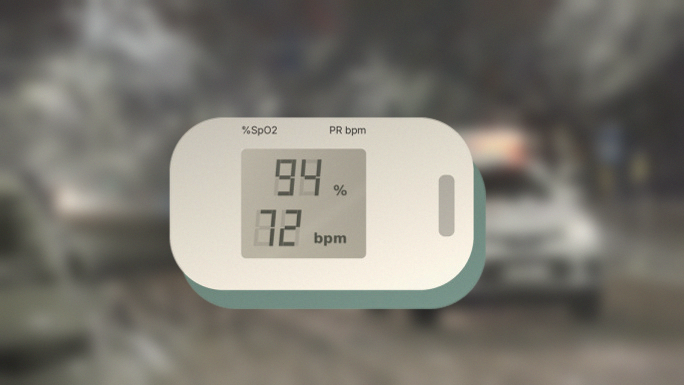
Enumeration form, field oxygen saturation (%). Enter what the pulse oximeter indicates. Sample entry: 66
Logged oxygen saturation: 94
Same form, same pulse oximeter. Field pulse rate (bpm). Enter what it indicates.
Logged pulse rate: 72
